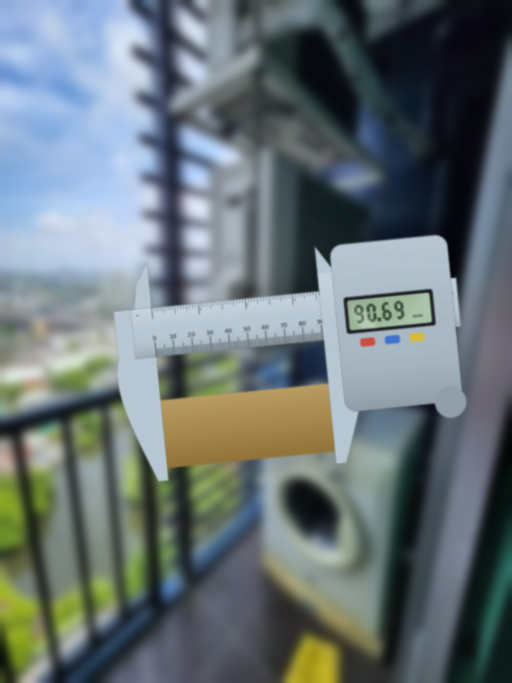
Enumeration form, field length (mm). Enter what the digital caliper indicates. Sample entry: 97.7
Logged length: 90.69
